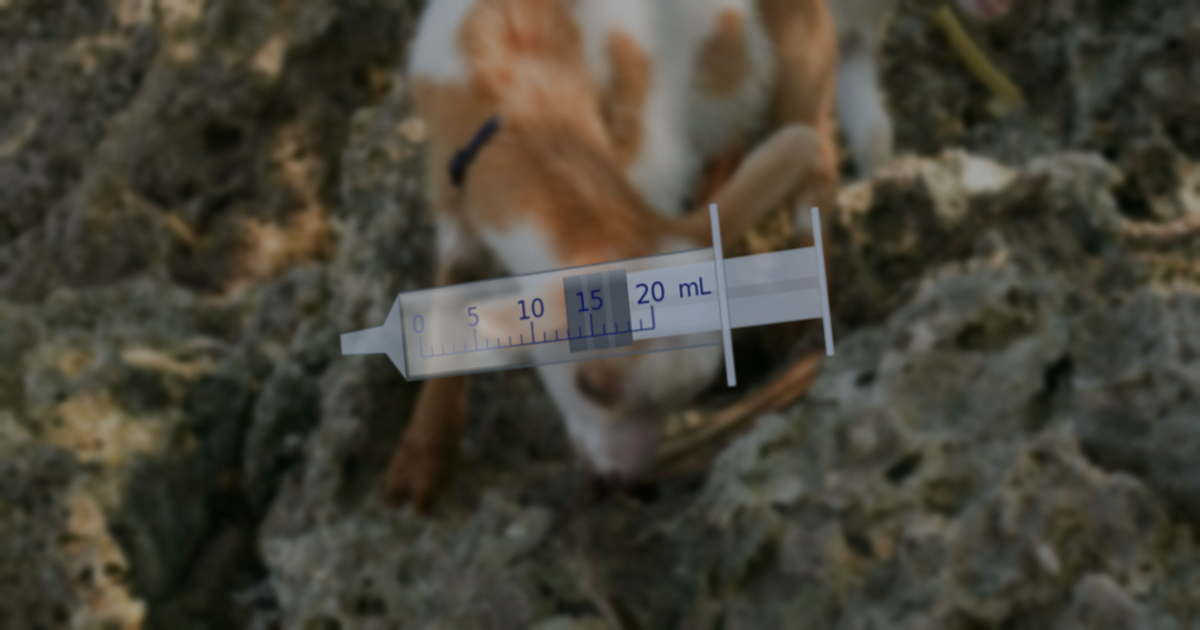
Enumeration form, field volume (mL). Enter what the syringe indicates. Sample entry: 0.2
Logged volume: 13
